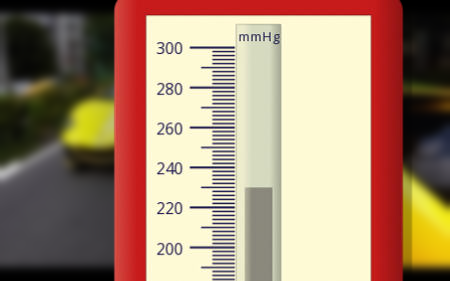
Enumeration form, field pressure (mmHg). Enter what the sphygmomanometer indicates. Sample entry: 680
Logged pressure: 230
